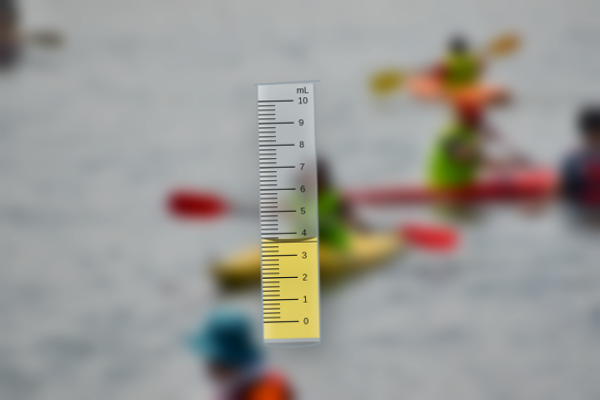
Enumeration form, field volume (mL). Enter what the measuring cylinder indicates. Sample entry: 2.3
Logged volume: 3.6
